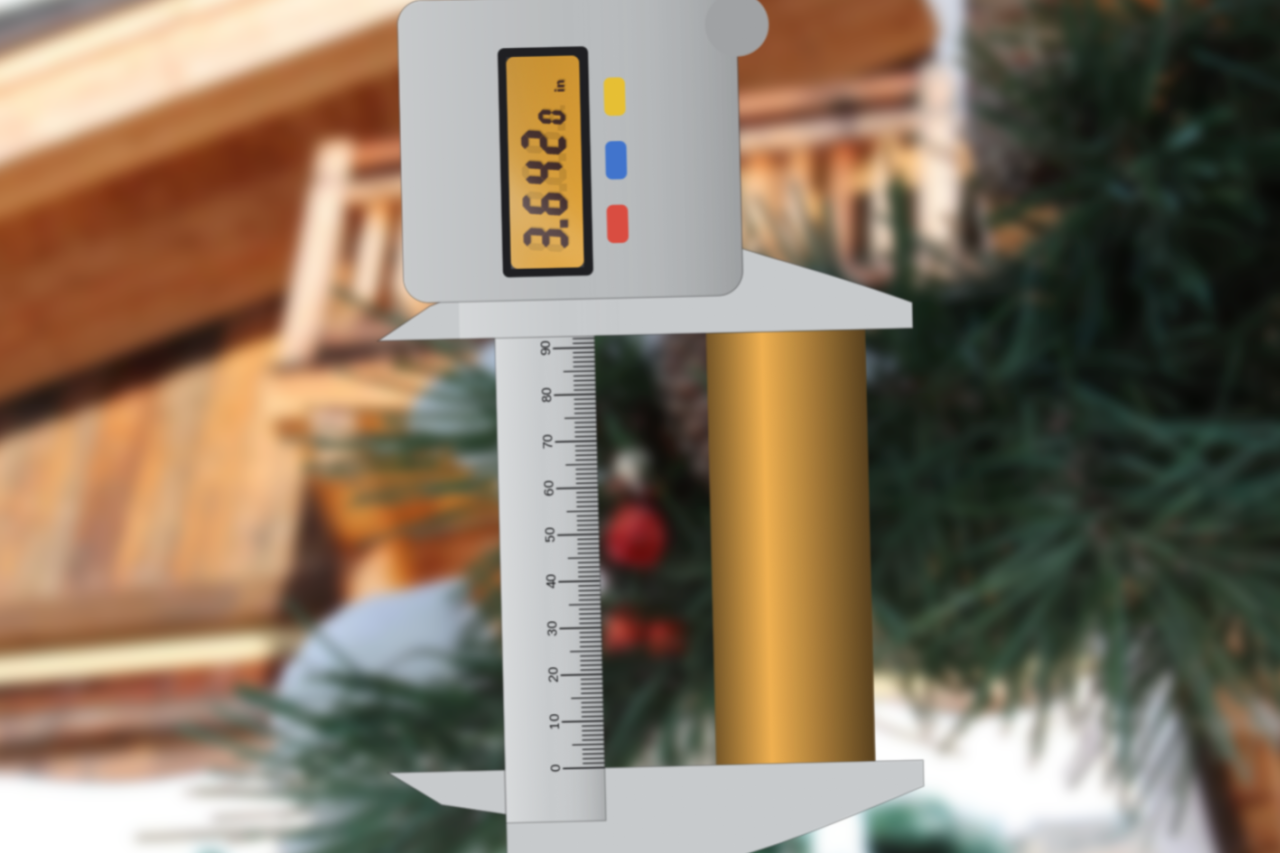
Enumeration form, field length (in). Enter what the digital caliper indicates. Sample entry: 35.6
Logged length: 3.6420
